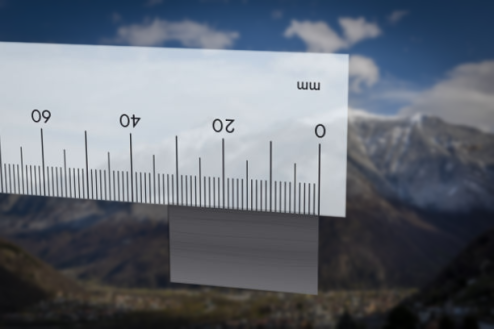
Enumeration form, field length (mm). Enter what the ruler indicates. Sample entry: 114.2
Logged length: 32
